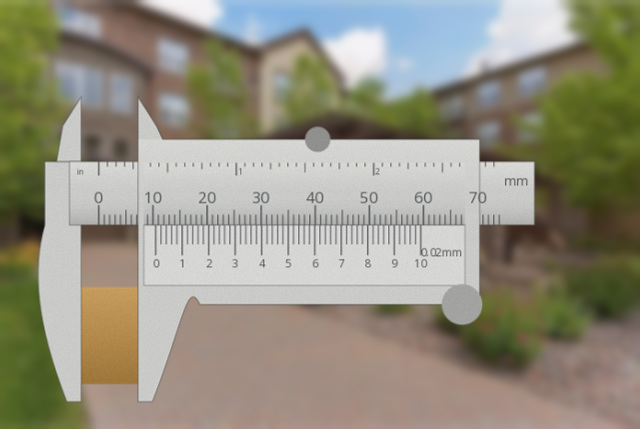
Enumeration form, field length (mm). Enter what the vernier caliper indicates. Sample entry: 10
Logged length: 10.5
